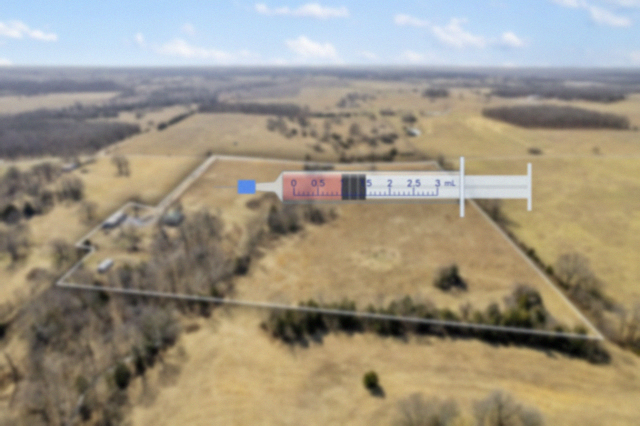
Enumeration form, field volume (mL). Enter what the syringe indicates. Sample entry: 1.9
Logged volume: 1
